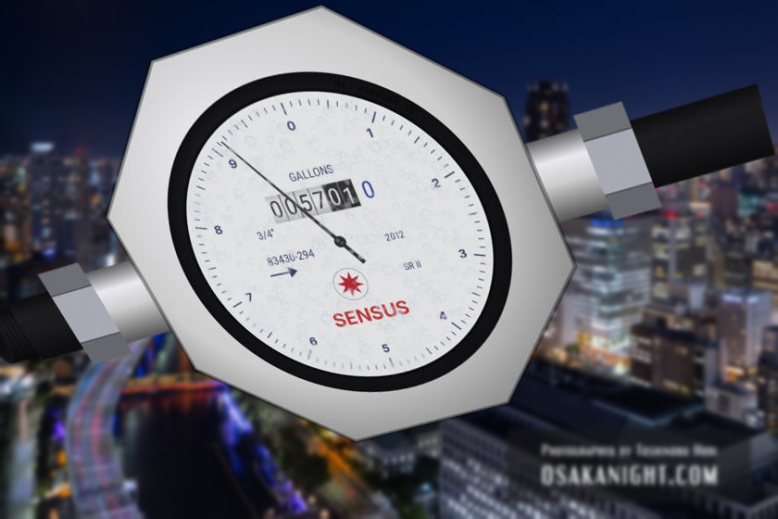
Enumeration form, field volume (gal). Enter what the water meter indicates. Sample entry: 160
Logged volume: 57009.1
